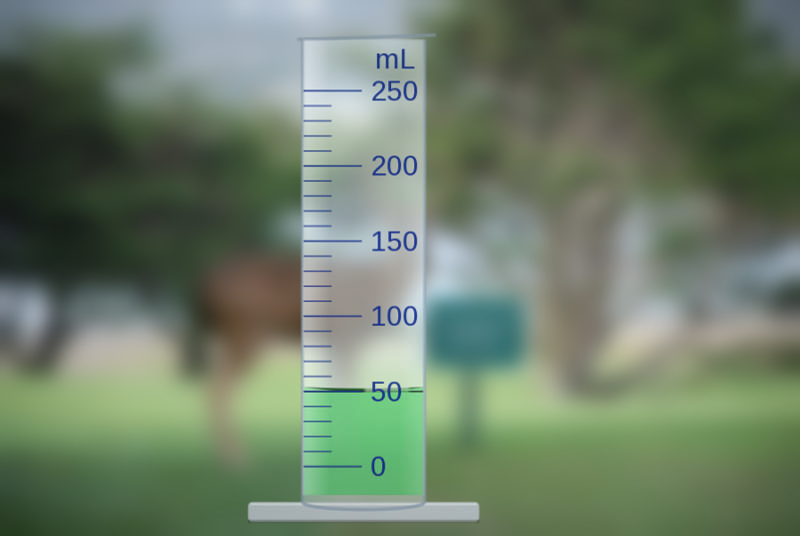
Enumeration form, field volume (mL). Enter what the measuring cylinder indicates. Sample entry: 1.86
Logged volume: 50
